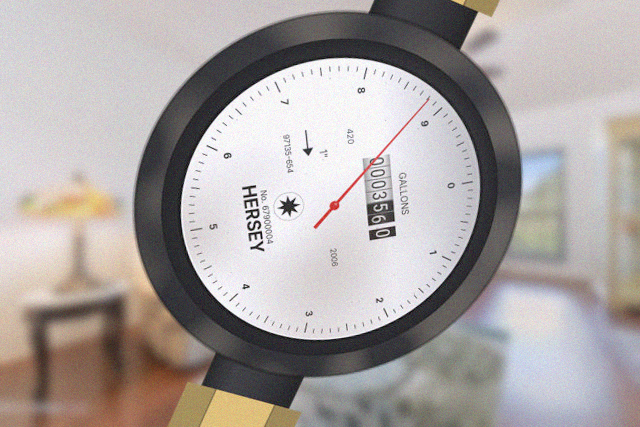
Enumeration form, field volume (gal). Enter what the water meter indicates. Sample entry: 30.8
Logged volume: 3558.8
